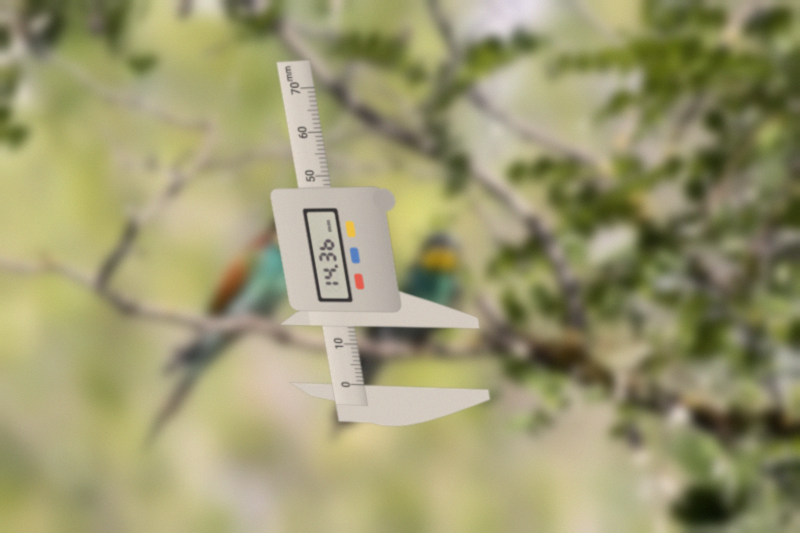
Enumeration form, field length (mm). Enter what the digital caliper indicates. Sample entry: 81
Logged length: 14.36
